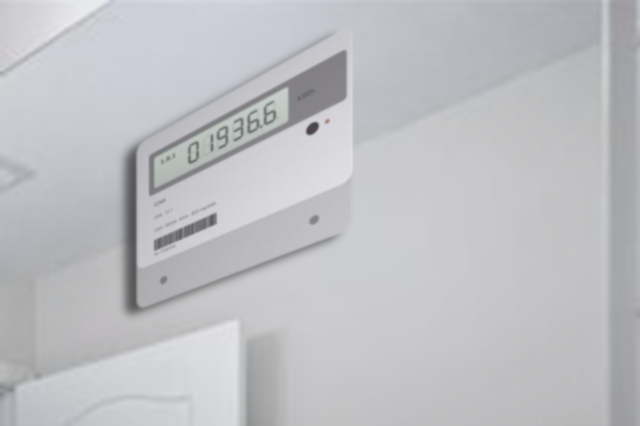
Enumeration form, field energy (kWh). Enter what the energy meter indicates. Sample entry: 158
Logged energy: 1936.6
